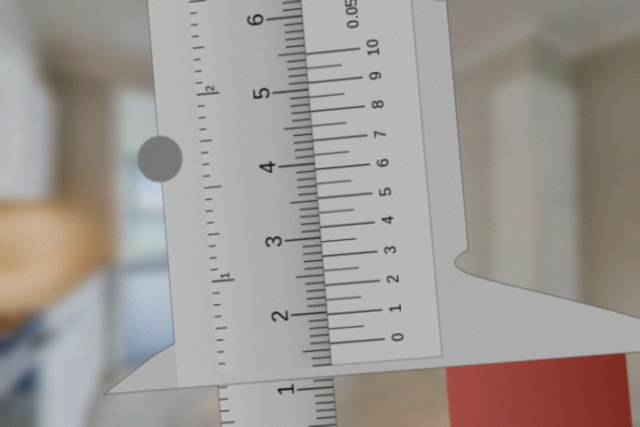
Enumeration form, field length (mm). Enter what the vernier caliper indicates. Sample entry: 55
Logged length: 15.8
